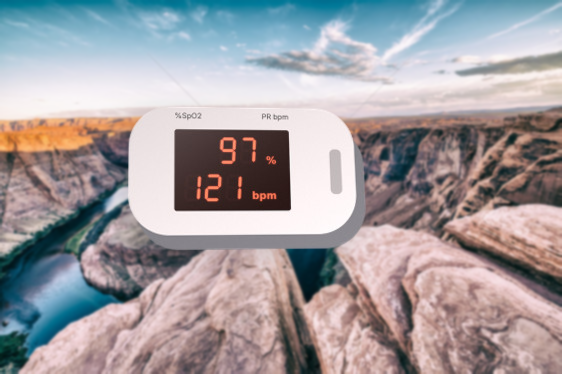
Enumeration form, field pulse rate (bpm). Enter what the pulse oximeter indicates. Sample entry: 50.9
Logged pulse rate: 121
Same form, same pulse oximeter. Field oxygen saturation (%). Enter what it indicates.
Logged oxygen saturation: 97
